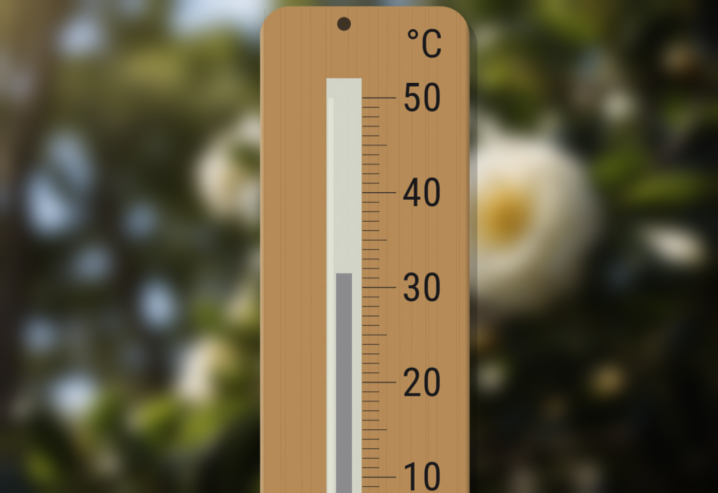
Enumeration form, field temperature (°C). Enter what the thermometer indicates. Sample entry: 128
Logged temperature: 31.5
